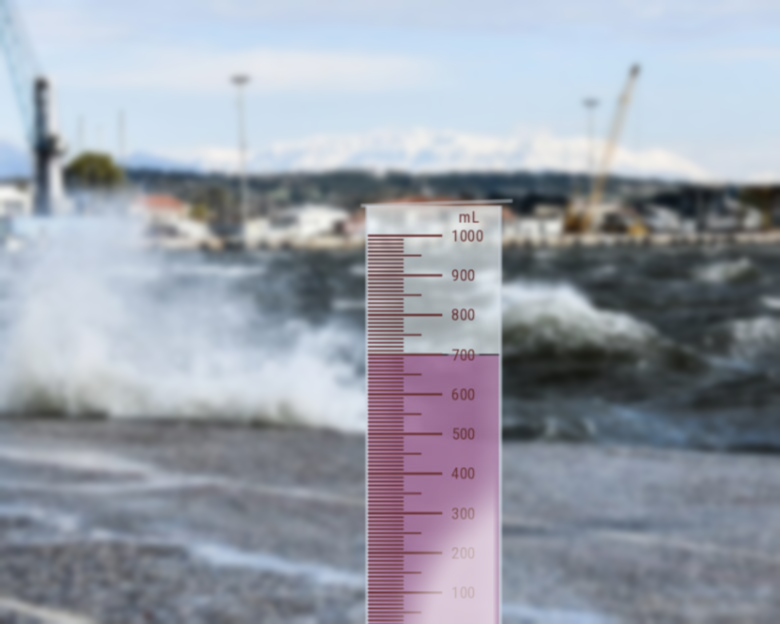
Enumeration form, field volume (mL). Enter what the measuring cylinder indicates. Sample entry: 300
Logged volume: 700
